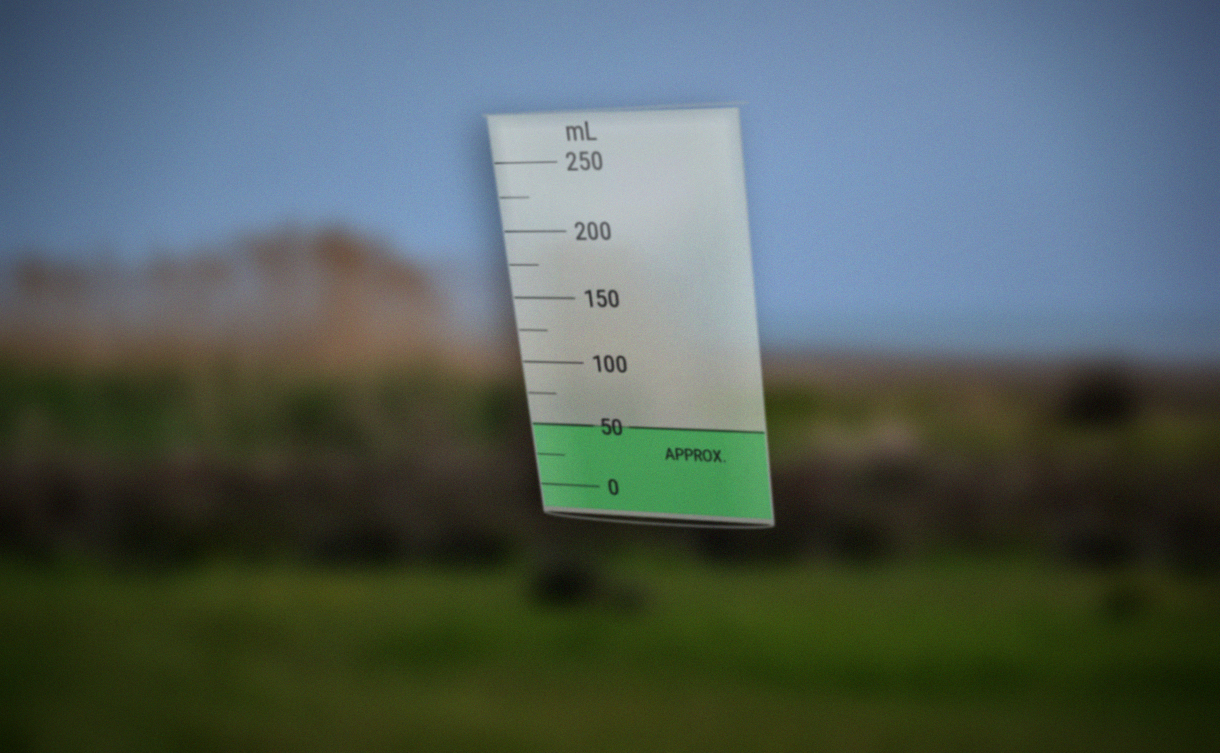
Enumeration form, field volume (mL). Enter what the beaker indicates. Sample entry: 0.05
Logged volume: 50
